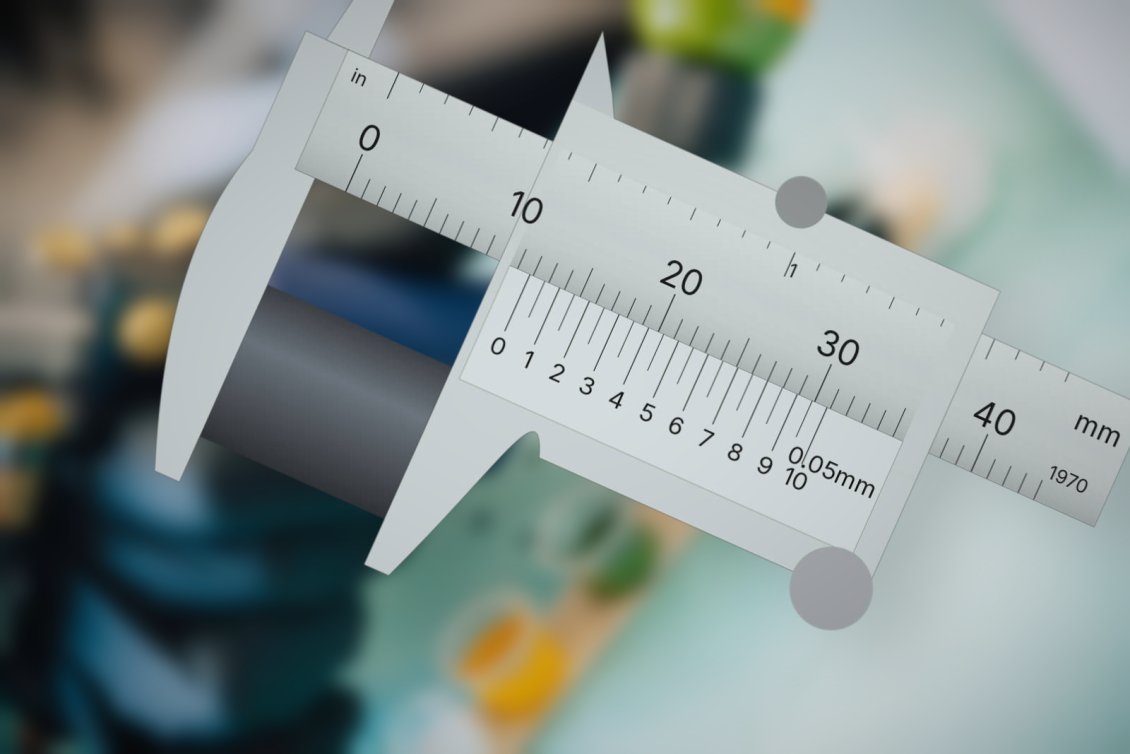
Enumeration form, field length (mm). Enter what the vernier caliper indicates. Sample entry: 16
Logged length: 11.8
